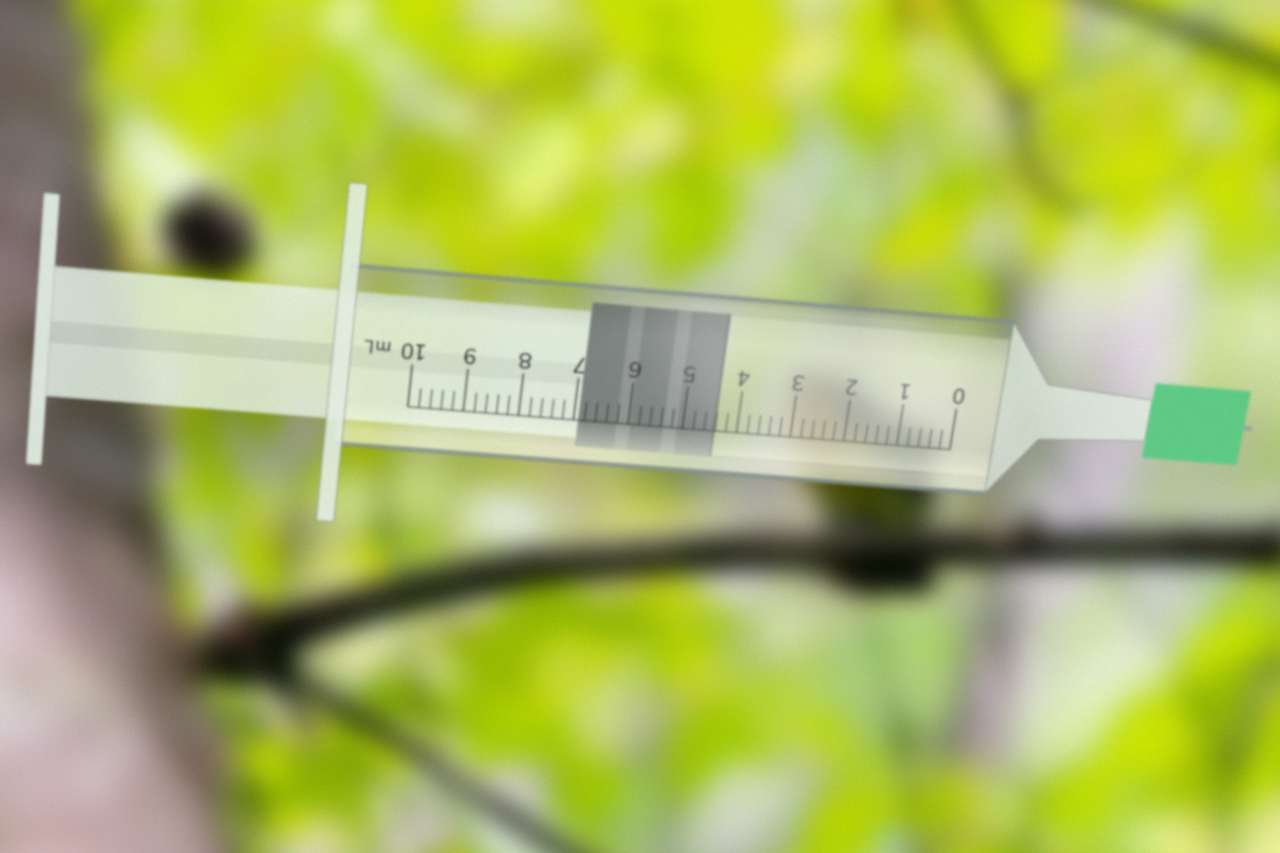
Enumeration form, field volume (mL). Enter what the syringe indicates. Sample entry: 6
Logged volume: 4.4
